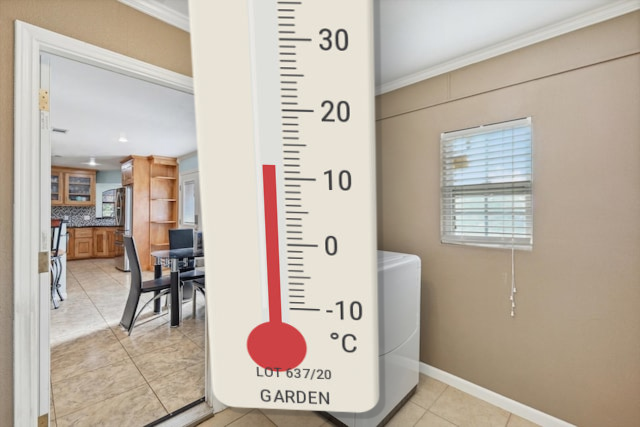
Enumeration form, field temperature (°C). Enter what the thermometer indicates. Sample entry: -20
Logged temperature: 12
